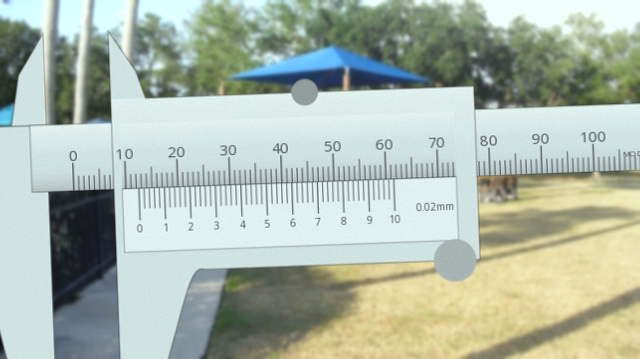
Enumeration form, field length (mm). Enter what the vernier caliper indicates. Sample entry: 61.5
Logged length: 12.5
